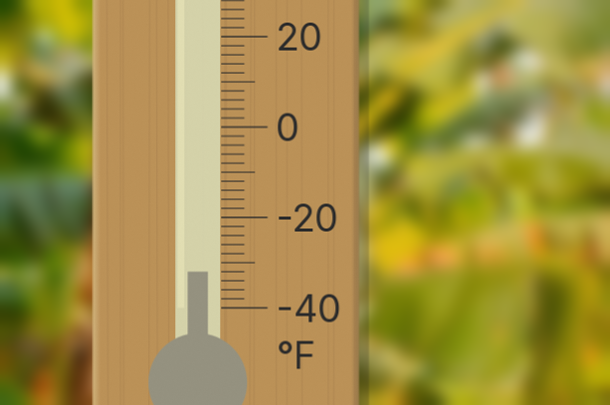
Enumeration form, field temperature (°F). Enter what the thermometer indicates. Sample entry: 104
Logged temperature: -32
